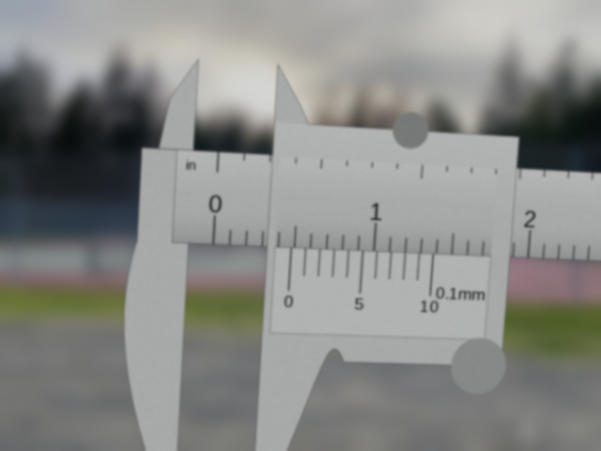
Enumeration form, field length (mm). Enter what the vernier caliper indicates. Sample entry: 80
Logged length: 4.8
